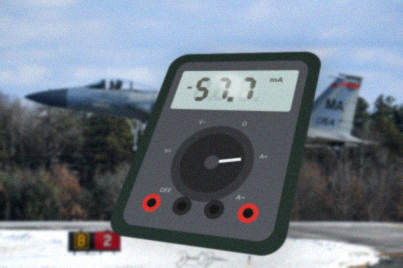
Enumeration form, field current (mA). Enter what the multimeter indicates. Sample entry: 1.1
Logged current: -57.7
